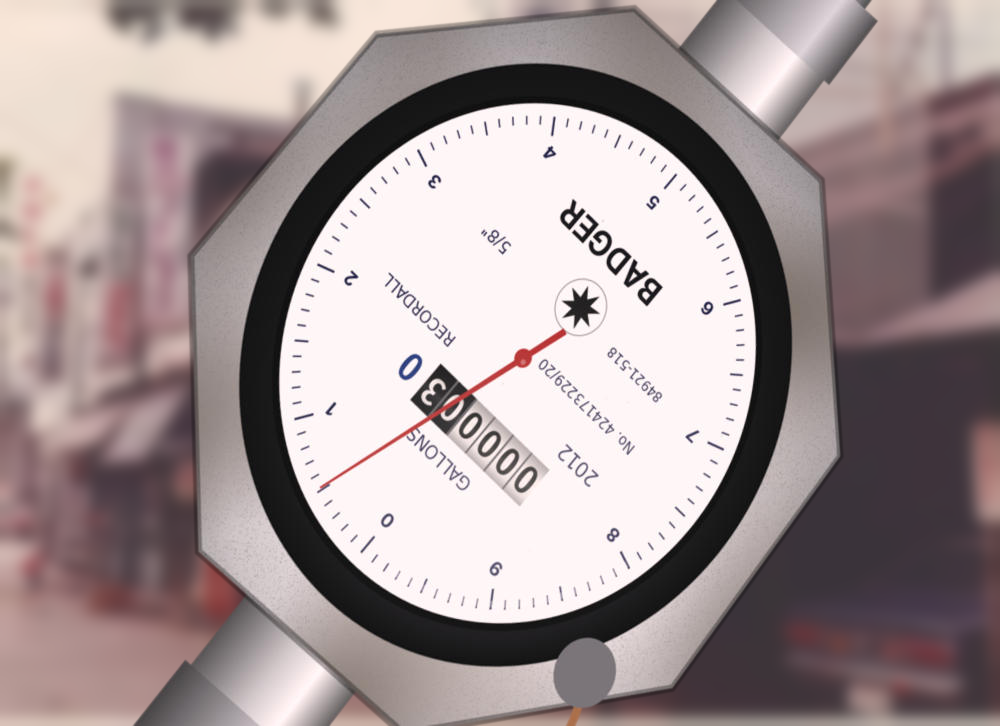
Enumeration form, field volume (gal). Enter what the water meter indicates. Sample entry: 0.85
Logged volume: 30.5
